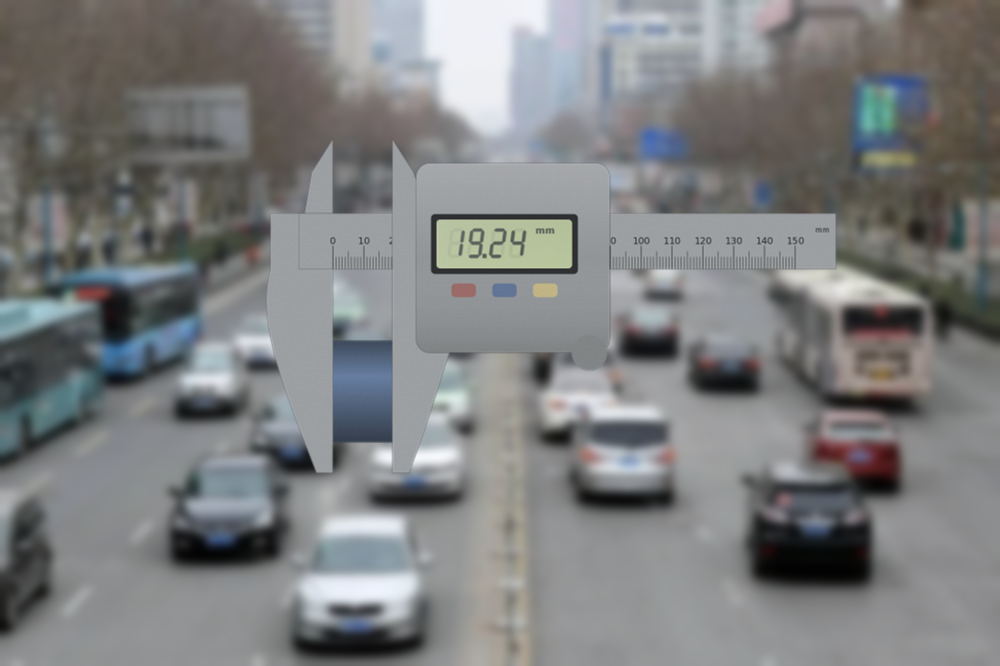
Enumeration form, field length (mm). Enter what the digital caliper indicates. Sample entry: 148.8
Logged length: 19.24
